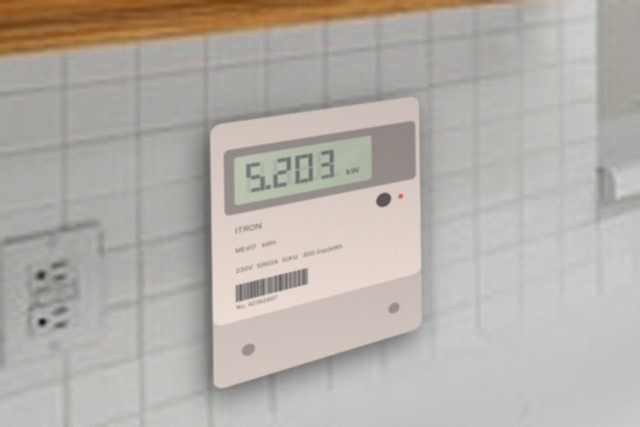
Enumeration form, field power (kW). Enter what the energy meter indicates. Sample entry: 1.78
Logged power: 5.203
